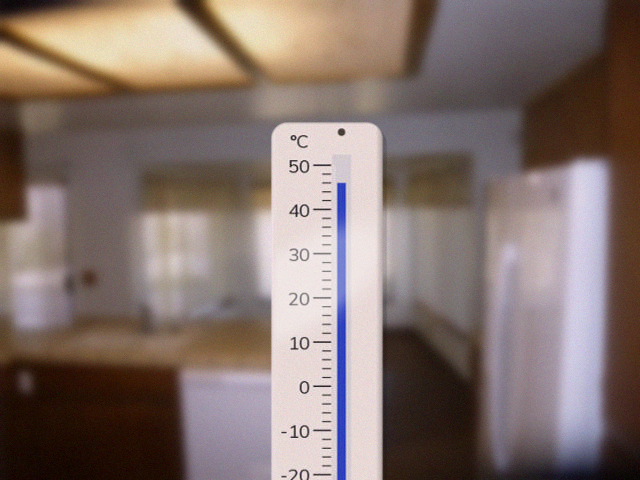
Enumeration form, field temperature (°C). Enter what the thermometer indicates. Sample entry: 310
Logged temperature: 46
